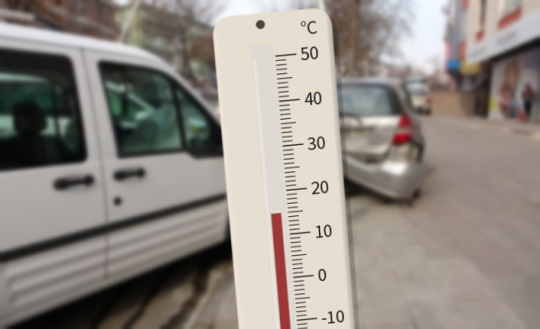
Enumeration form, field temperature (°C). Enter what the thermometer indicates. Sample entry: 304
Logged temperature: 15
